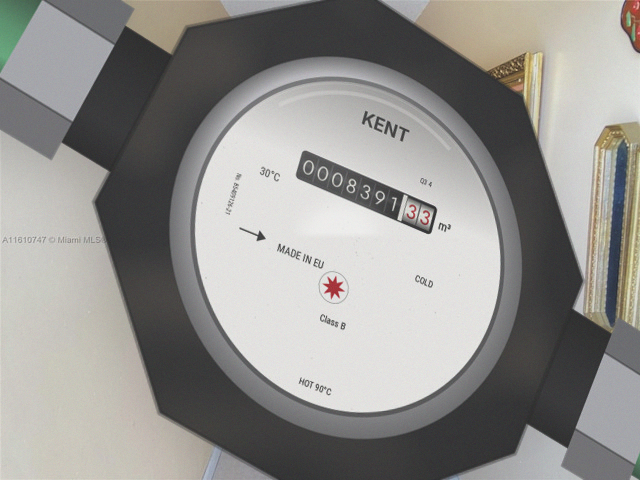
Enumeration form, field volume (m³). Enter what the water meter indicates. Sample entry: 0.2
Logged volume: 8391.33
